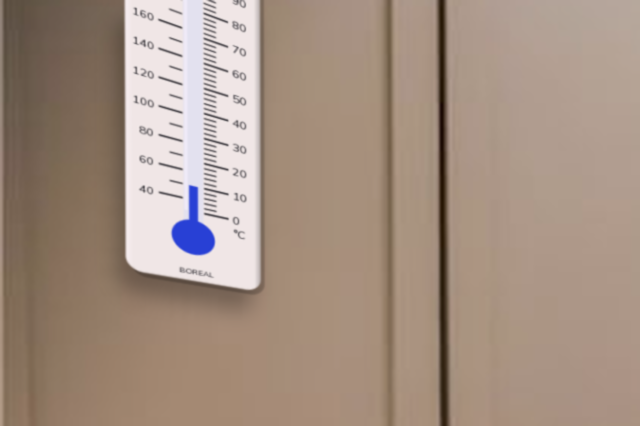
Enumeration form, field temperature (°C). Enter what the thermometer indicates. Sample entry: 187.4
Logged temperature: 10
